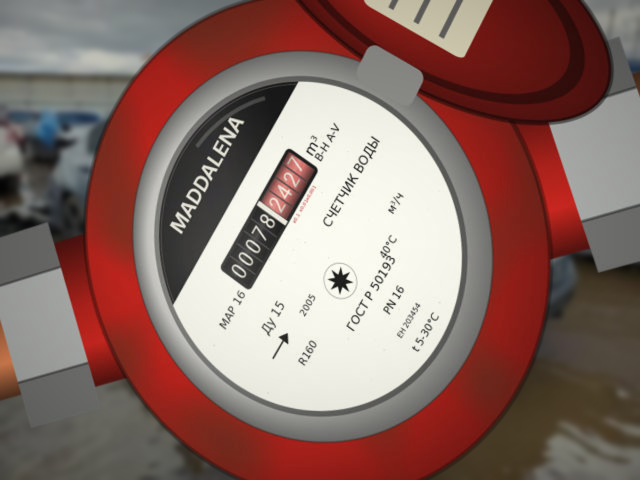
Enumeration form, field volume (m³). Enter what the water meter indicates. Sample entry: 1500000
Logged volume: 78.2427
